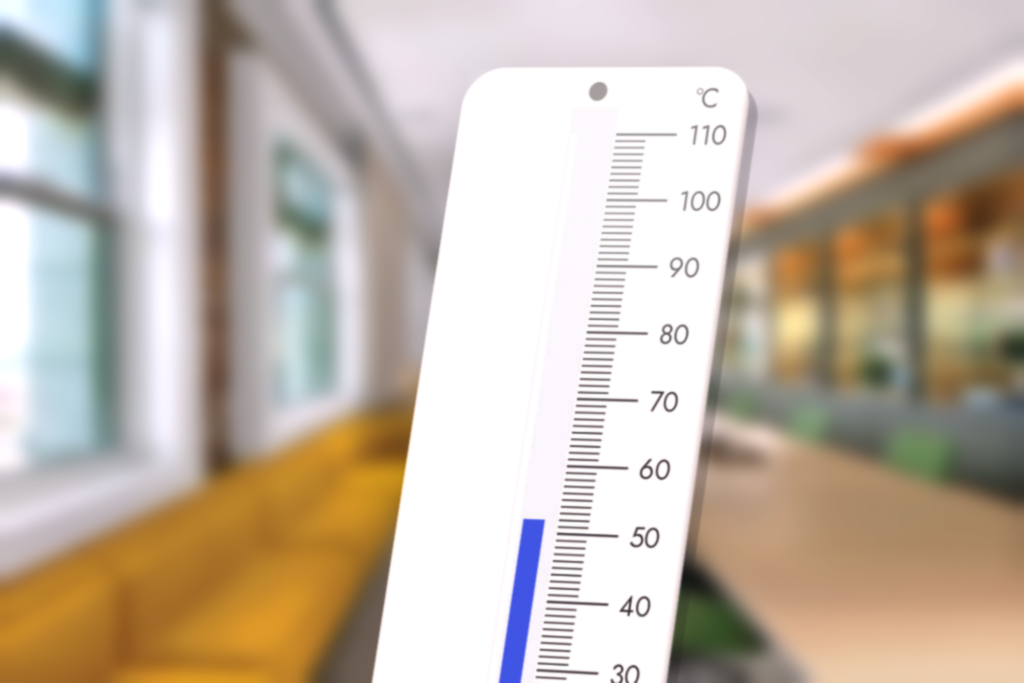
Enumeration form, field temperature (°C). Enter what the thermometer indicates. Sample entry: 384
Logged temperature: 52
